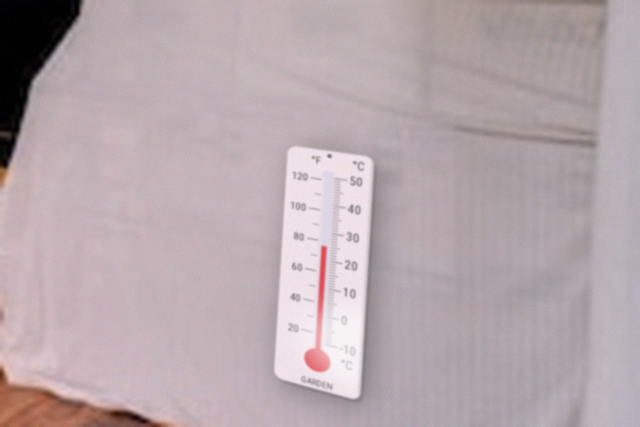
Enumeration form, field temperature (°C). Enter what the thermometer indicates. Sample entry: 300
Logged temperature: 25
